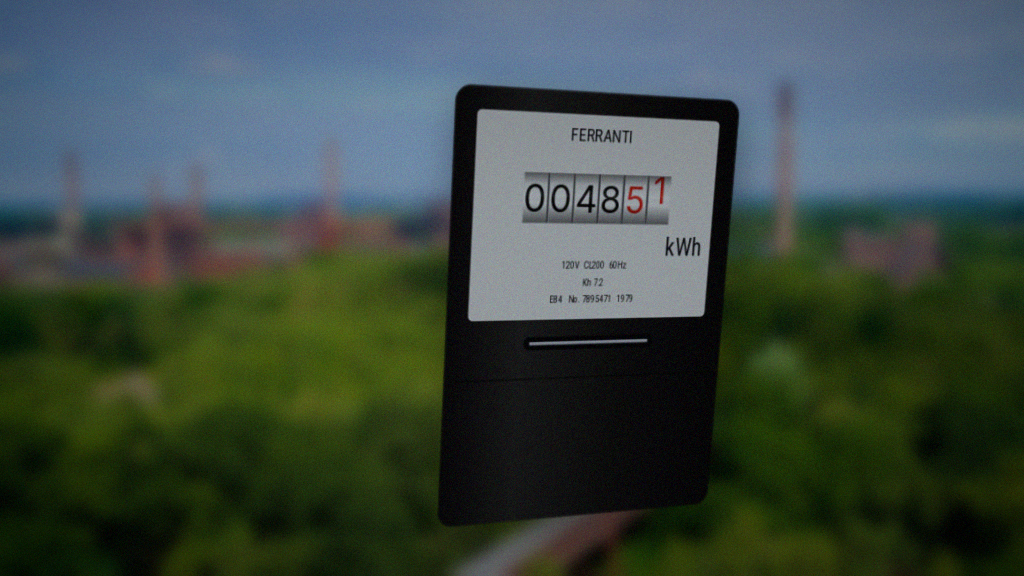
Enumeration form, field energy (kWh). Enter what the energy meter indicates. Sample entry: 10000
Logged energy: 48.51
